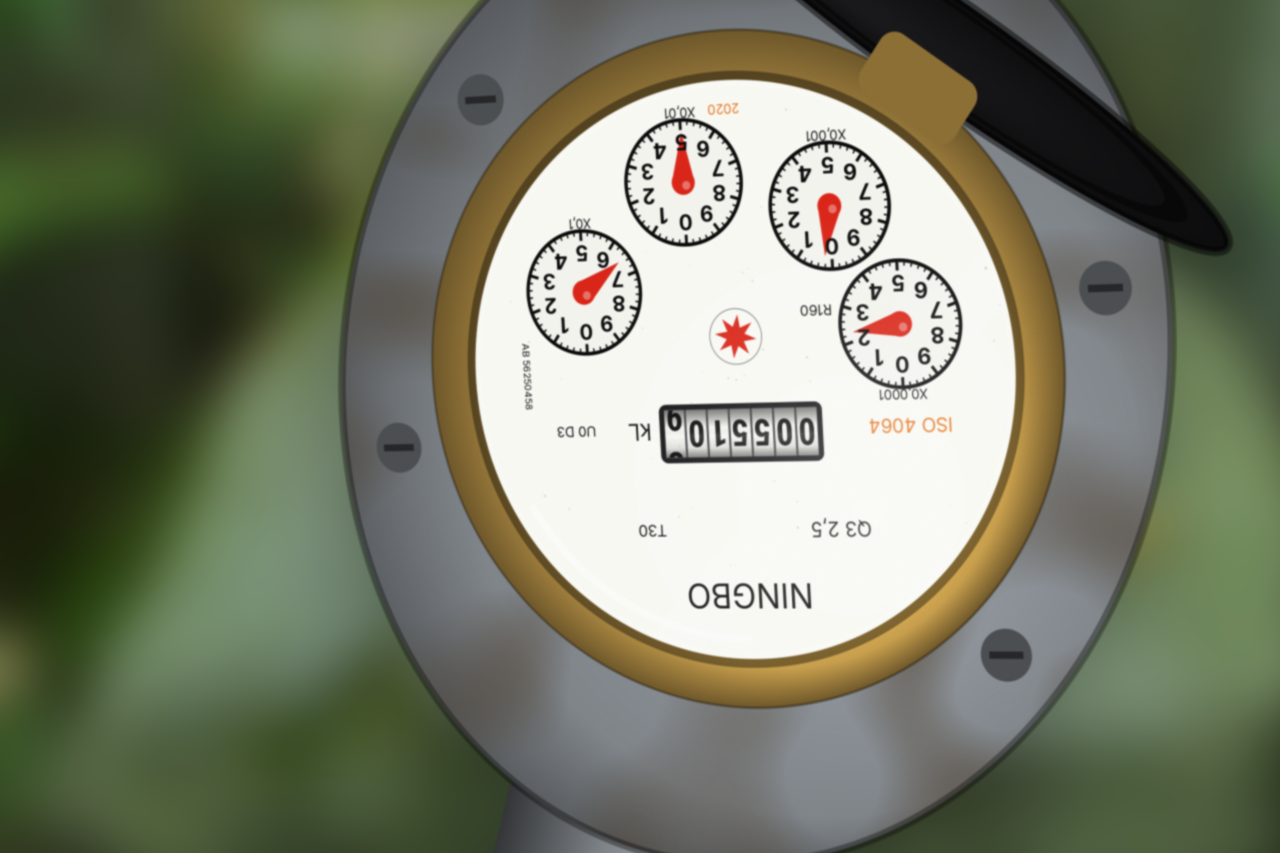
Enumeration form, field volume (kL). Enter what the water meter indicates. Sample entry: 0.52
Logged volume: 55108.6502
